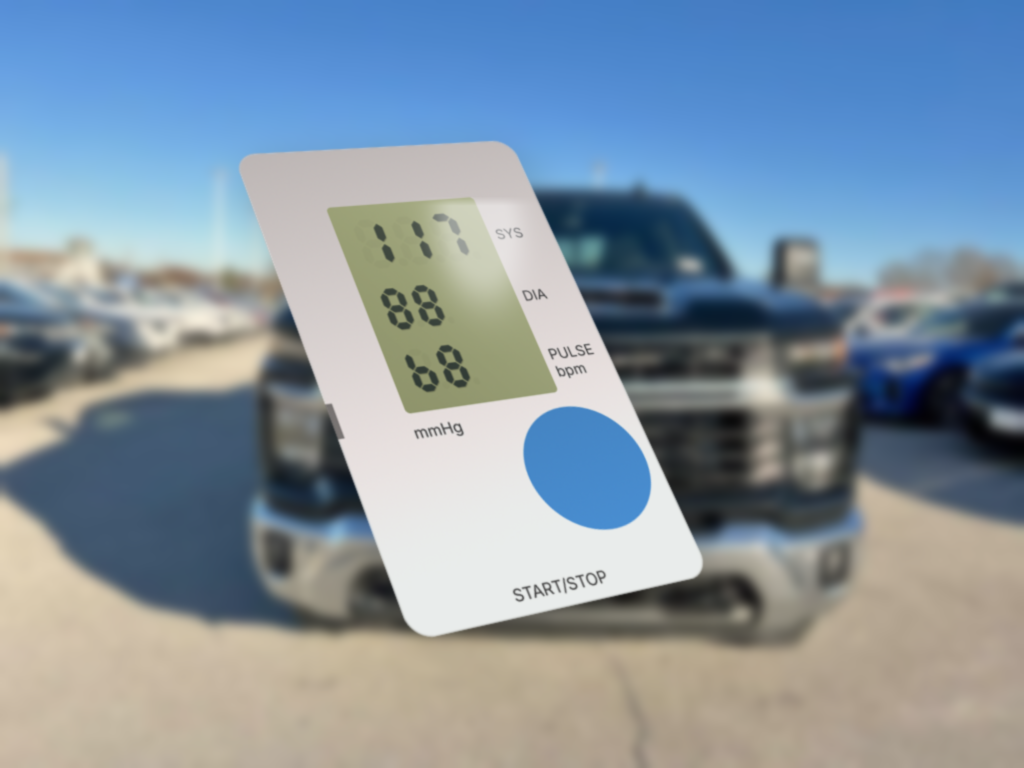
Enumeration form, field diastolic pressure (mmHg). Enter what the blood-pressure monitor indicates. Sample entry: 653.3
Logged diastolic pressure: 88
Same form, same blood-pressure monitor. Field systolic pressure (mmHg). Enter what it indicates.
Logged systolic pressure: 117
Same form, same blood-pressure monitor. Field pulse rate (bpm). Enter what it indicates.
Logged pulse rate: 68
